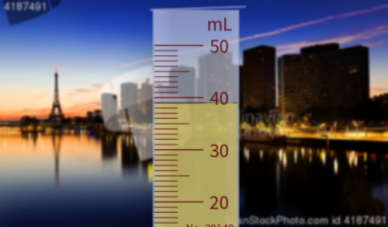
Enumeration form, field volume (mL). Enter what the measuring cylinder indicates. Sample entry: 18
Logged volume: 39
